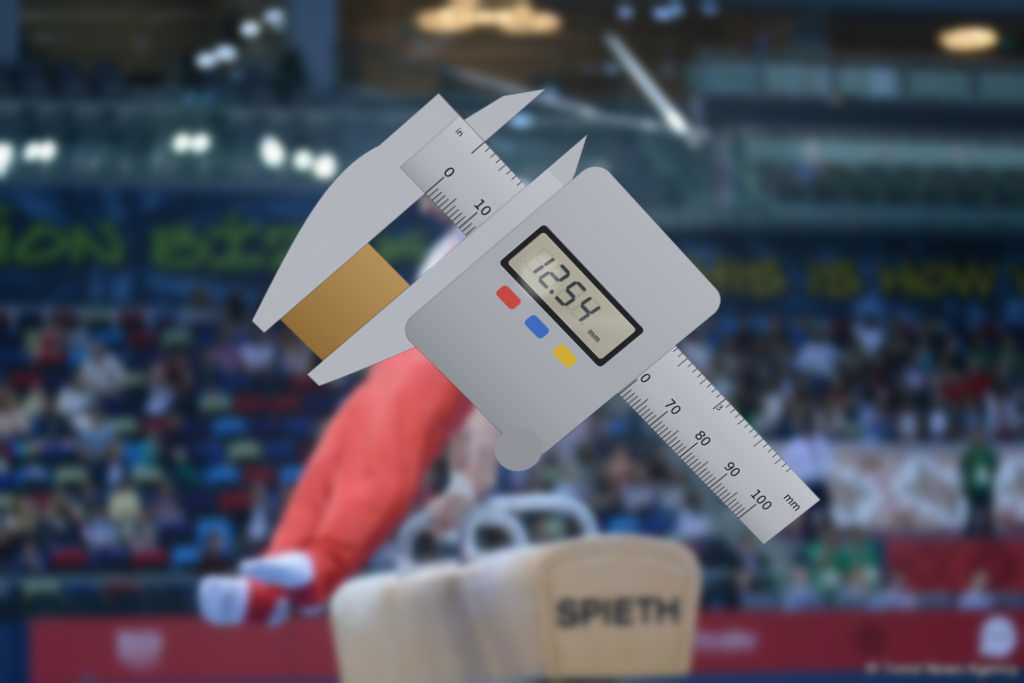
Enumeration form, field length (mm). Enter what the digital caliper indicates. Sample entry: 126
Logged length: 12.54
